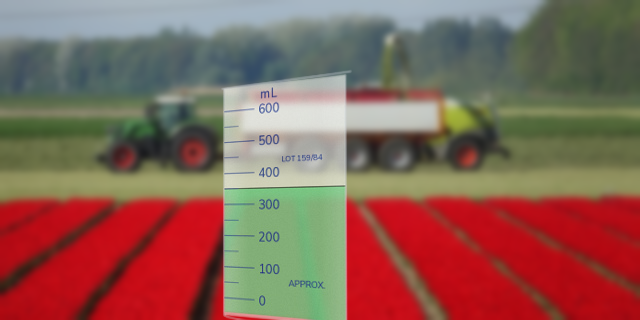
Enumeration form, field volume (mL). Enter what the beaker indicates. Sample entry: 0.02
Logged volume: 350
